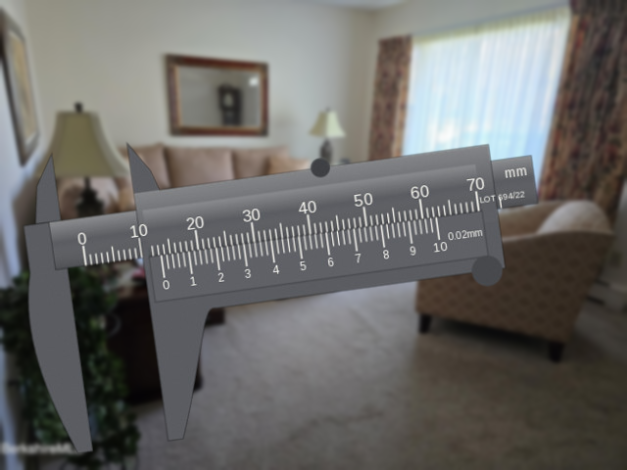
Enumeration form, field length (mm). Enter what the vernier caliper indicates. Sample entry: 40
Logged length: 13.4
